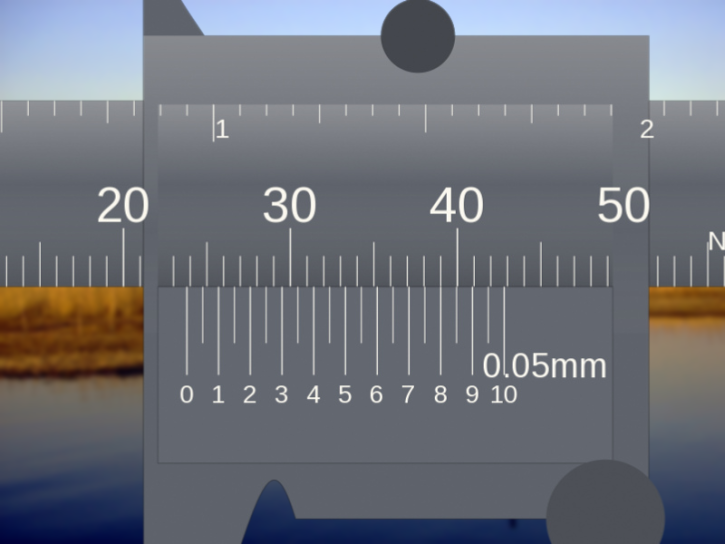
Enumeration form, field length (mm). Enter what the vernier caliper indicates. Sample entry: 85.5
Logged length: 23.8
